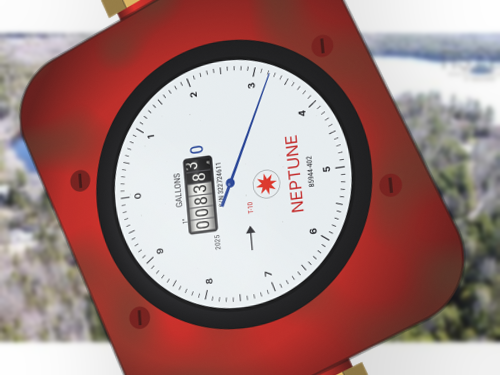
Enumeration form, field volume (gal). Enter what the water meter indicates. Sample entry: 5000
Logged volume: 83833.2
